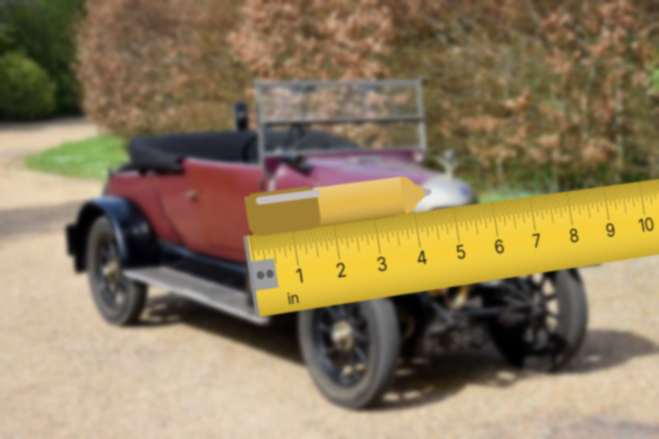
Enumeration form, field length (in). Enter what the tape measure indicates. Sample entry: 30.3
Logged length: 4.5
